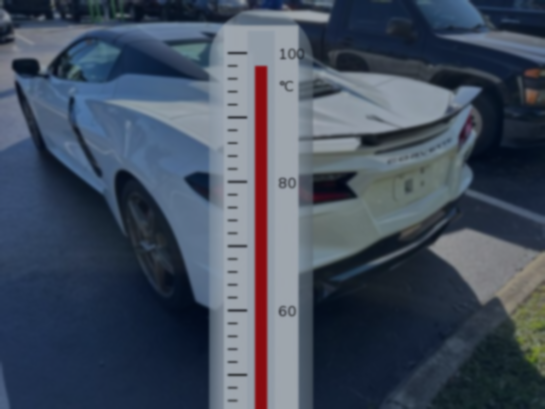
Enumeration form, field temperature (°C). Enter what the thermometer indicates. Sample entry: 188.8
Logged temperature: 98
